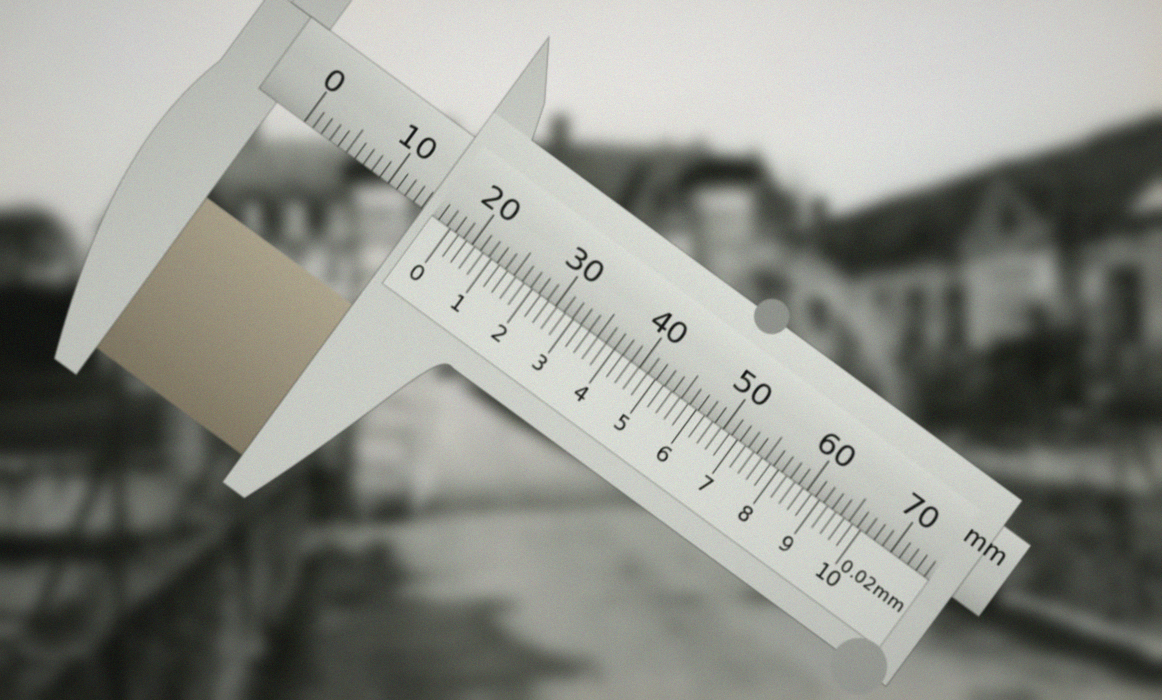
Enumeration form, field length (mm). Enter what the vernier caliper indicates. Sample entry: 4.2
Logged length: 17.4
